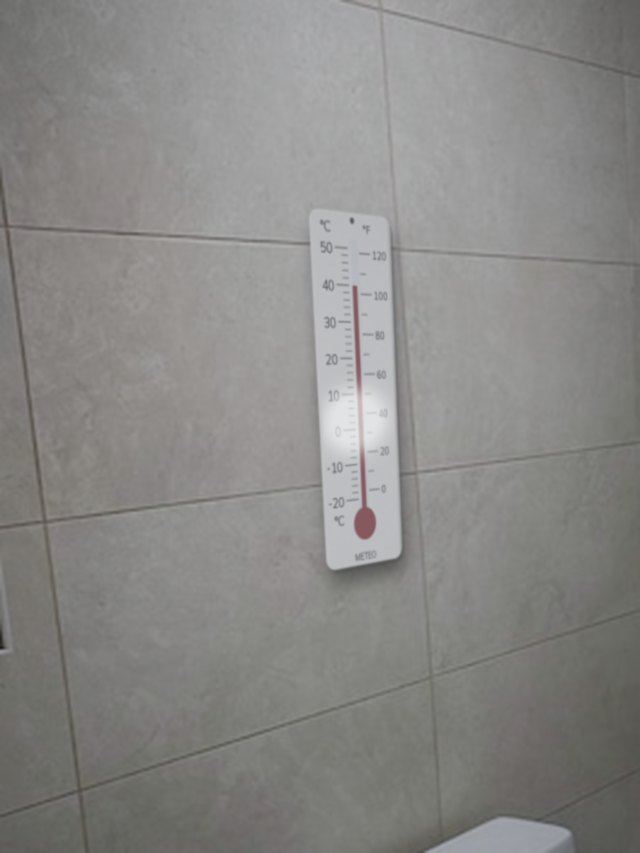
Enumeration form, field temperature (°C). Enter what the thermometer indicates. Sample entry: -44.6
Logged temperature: 40
